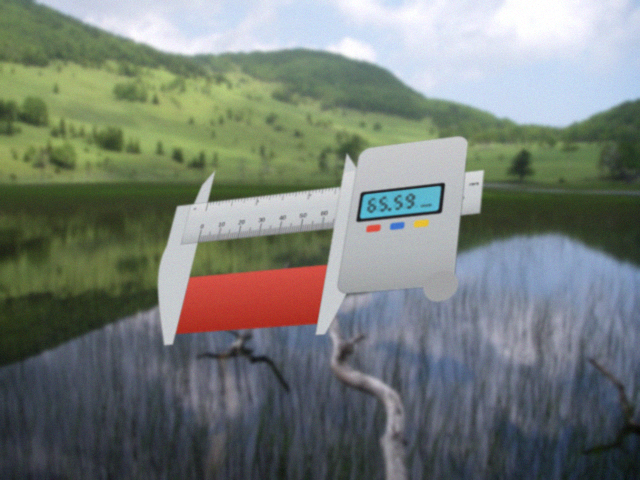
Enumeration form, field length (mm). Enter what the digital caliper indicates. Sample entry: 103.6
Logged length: 65.59
